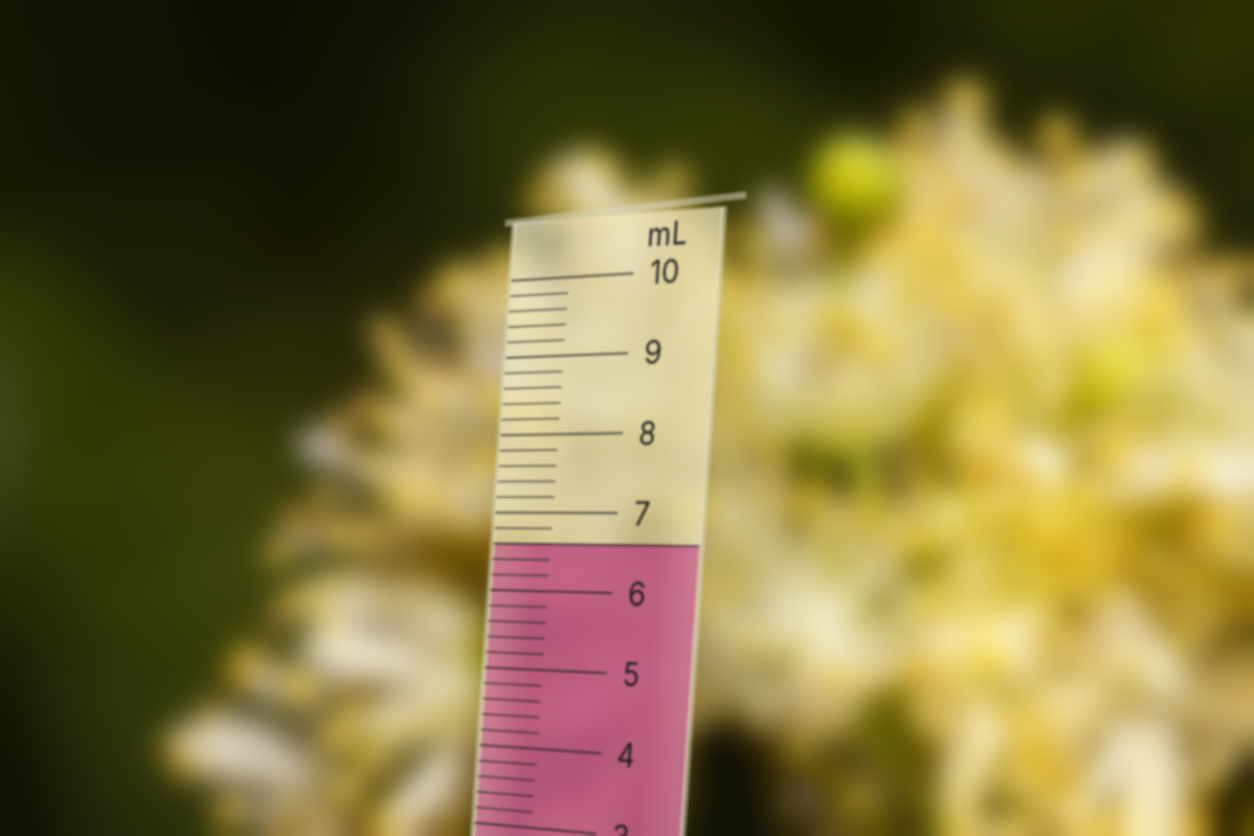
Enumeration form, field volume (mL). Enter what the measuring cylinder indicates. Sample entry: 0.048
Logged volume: 6.6
